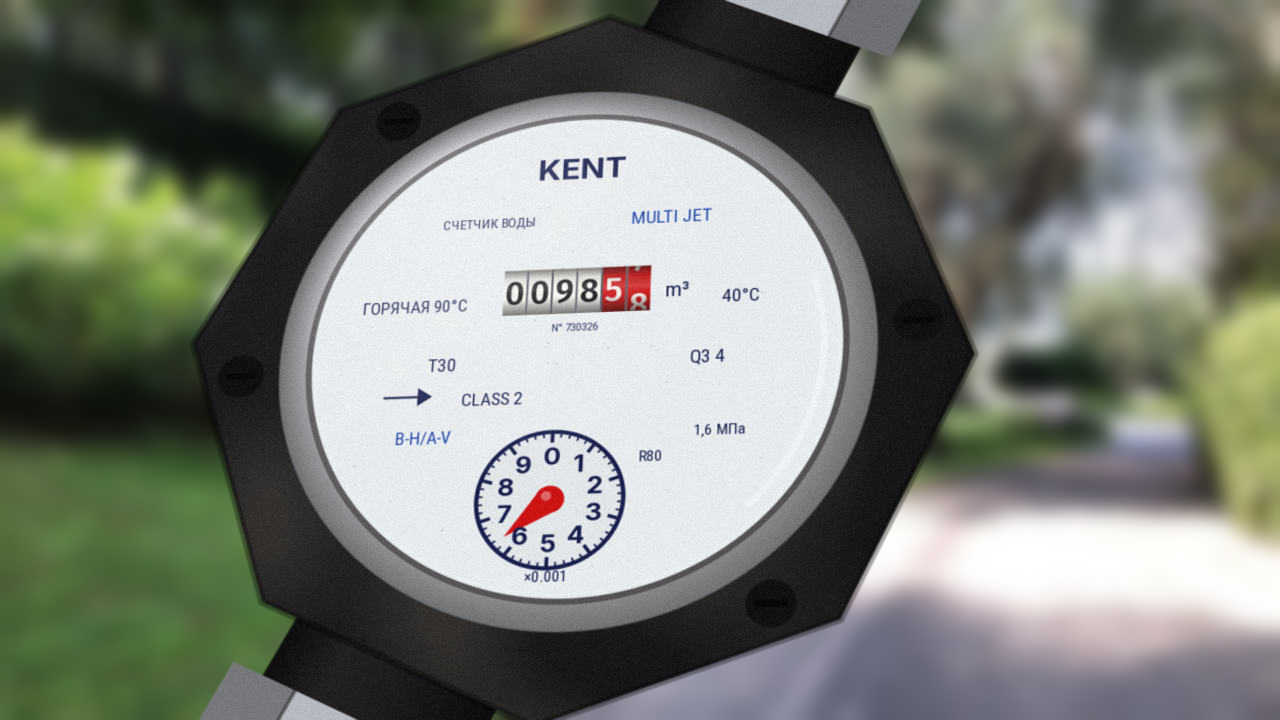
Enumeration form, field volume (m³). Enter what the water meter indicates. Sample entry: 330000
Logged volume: 98.576
